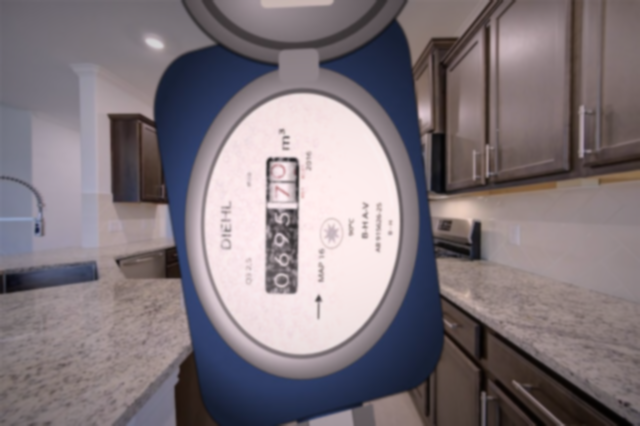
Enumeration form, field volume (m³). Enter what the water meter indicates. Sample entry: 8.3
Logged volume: 695.70
